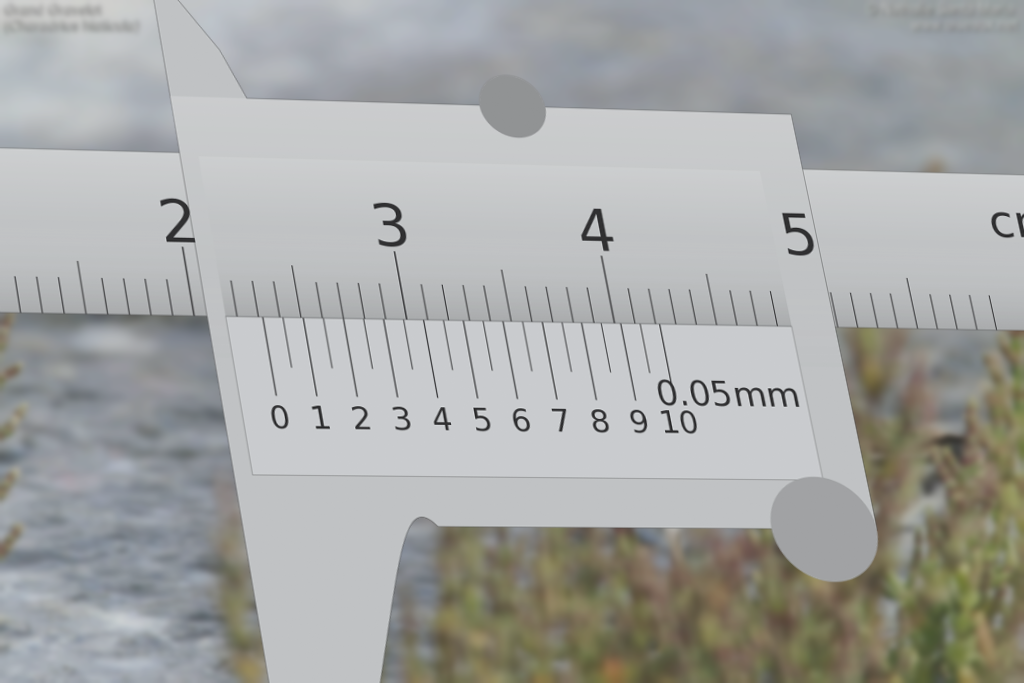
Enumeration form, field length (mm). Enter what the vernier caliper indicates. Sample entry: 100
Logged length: 23.2
